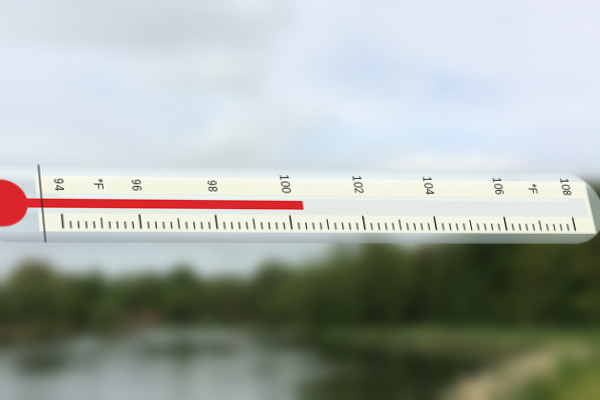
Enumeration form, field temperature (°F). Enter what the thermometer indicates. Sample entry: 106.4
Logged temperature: 100.4
